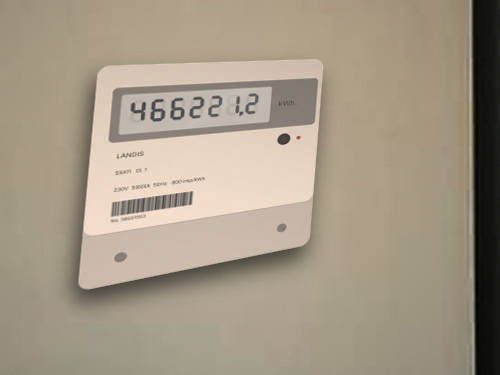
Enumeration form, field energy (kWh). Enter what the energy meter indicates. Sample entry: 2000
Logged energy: 466221.2
